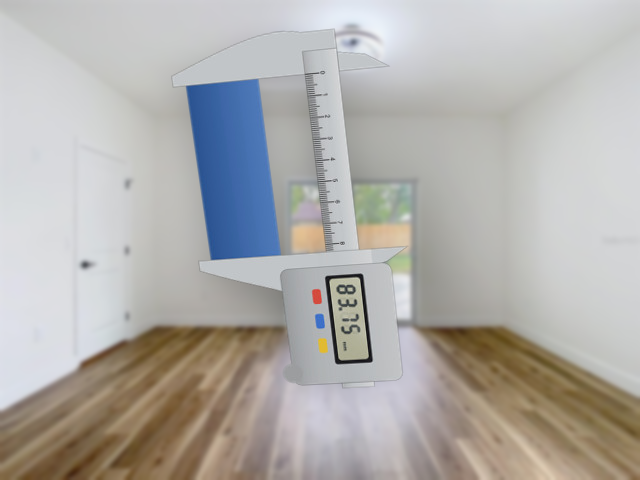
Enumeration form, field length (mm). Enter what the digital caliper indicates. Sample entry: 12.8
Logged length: 83.75
